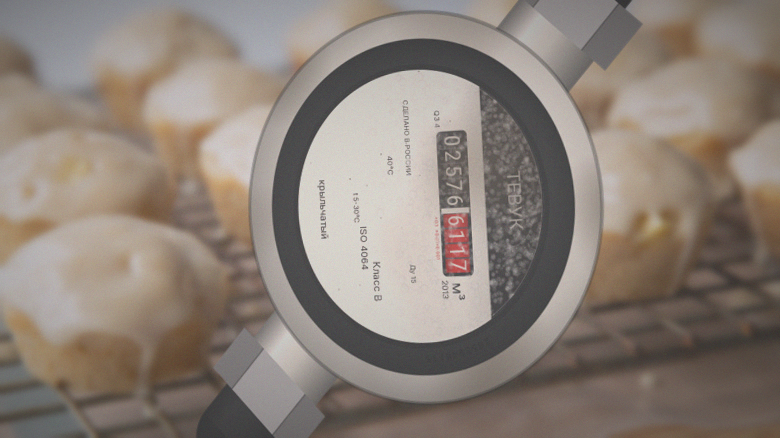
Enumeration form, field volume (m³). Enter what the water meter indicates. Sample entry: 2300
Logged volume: 2576.6117
